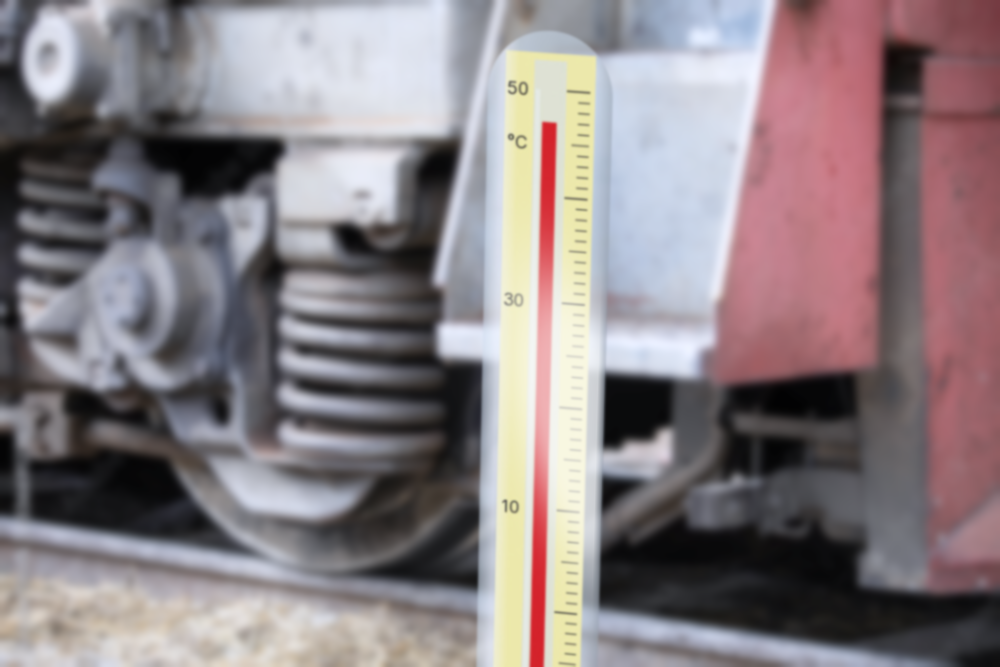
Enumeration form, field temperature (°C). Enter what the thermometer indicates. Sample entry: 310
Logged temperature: 47
